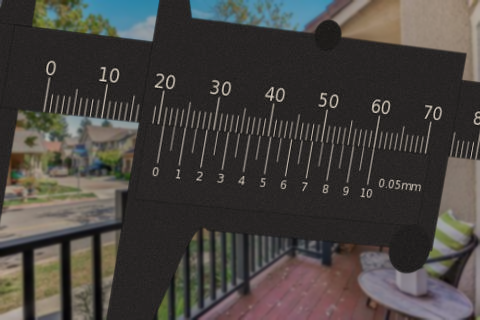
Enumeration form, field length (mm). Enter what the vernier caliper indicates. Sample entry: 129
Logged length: 21.0
